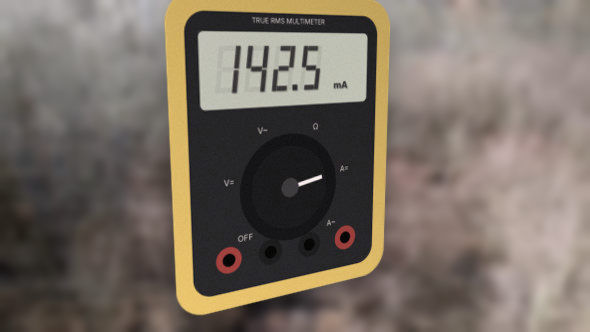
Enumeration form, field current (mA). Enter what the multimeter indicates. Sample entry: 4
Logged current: 142.5
